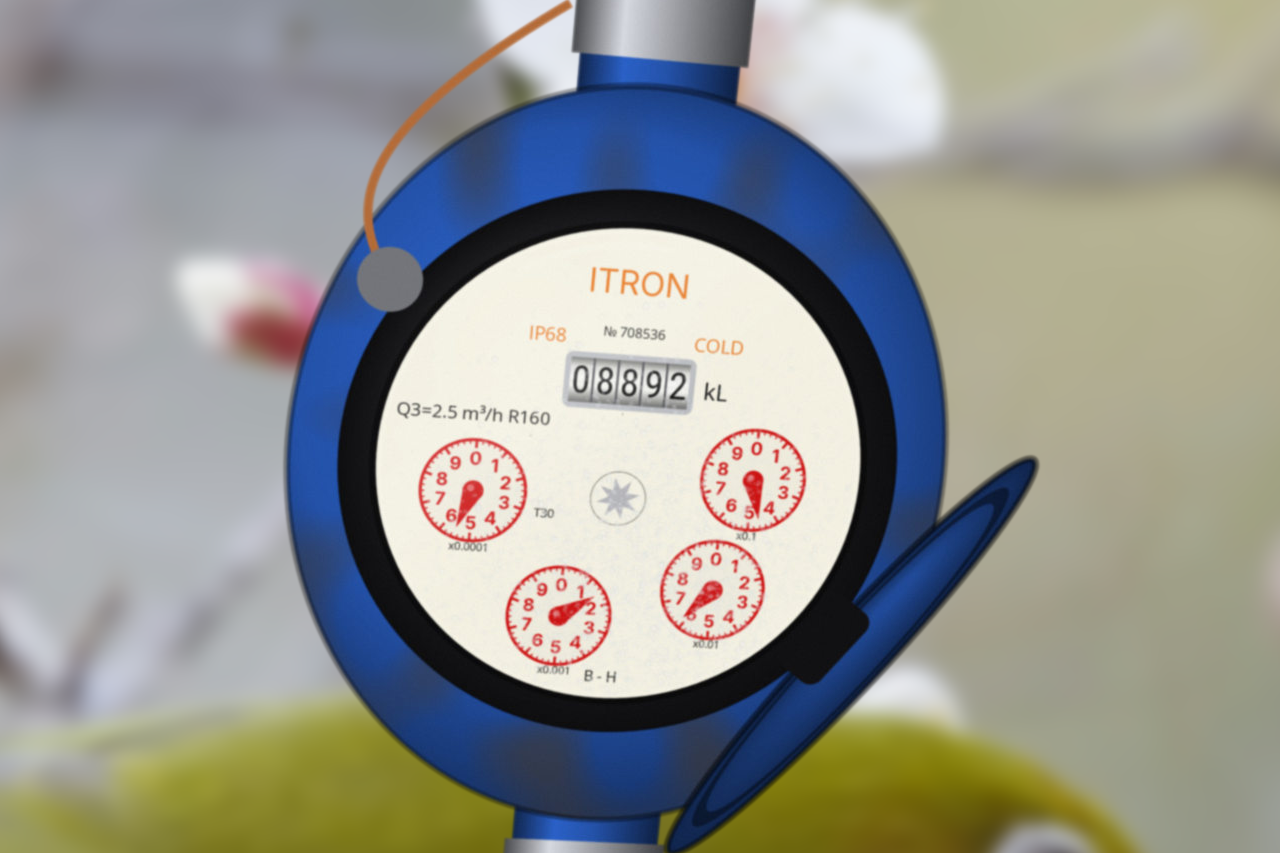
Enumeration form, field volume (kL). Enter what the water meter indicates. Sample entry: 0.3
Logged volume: 8892.4615
